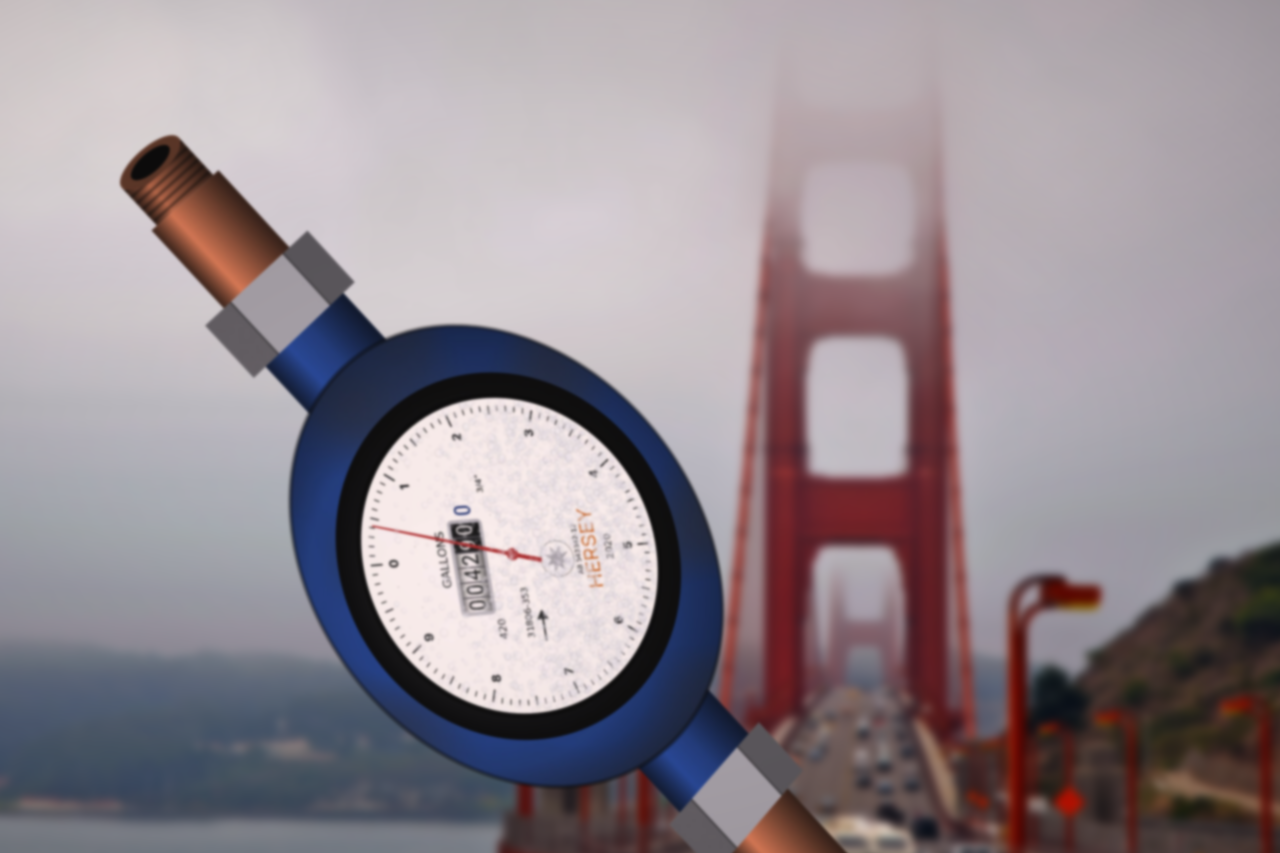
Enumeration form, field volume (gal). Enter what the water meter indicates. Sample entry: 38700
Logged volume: 42900.4
